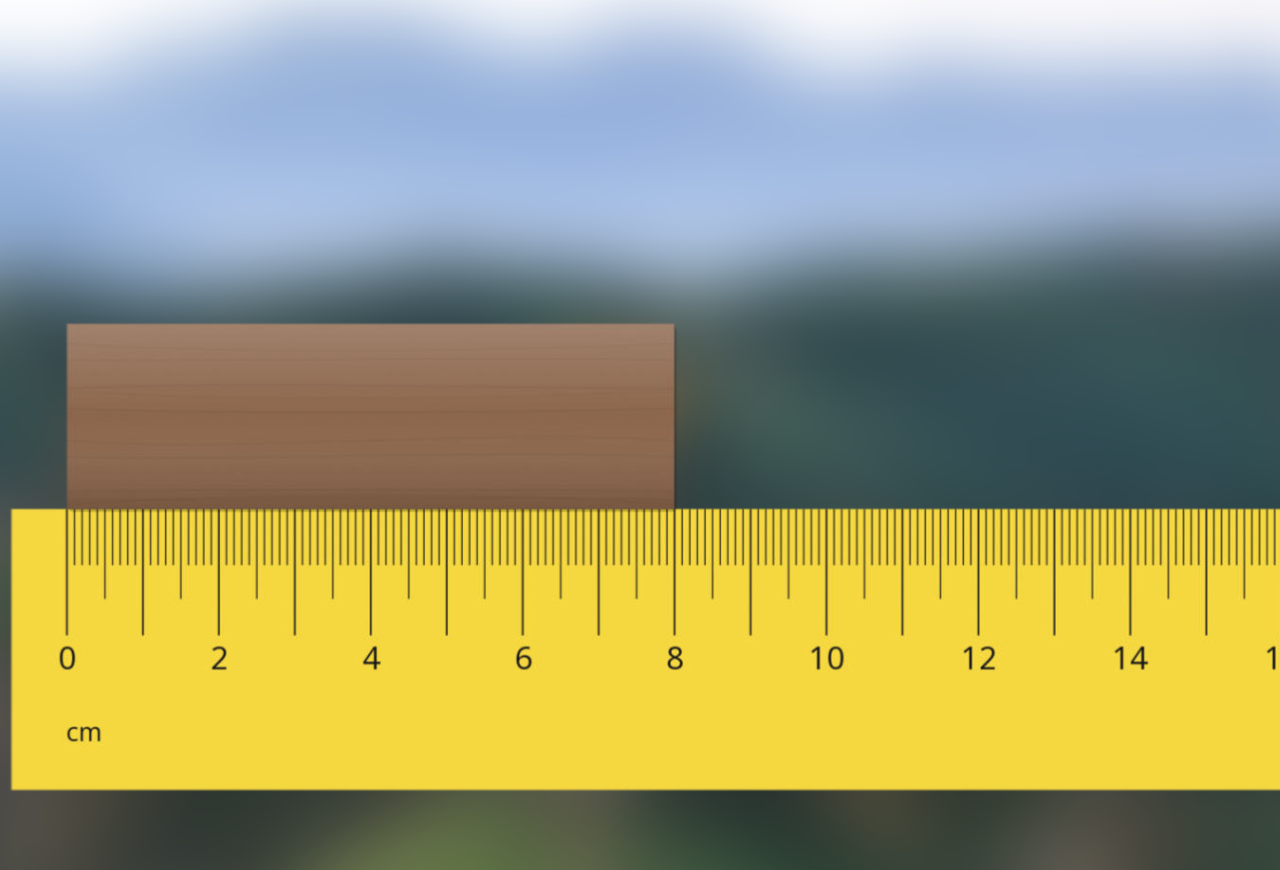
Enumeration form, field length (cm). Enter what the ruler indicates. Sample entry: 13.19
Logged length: 8
